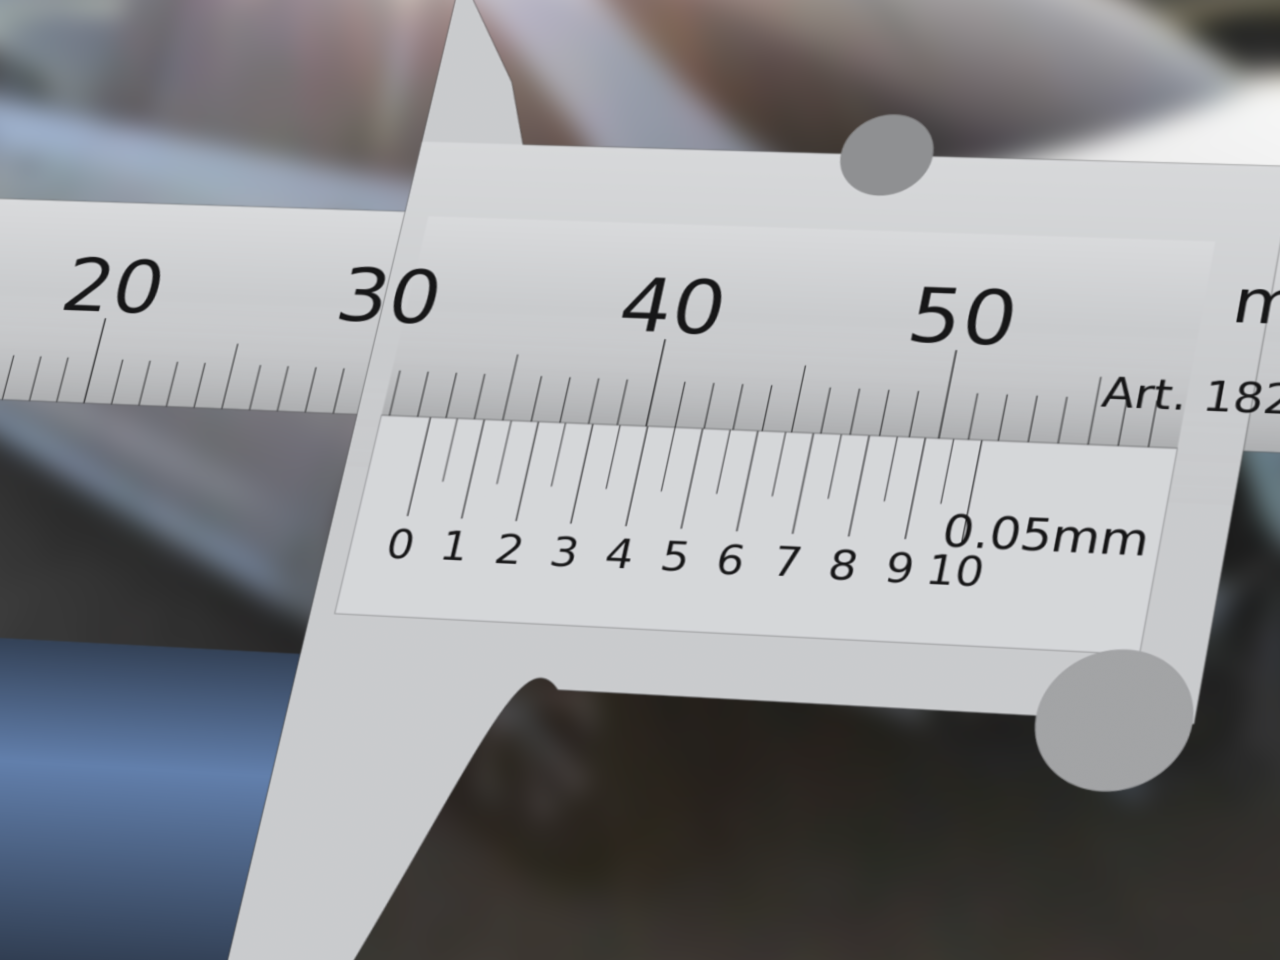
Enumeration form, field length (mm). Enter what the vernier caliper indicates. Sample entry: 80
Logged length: 32.45
